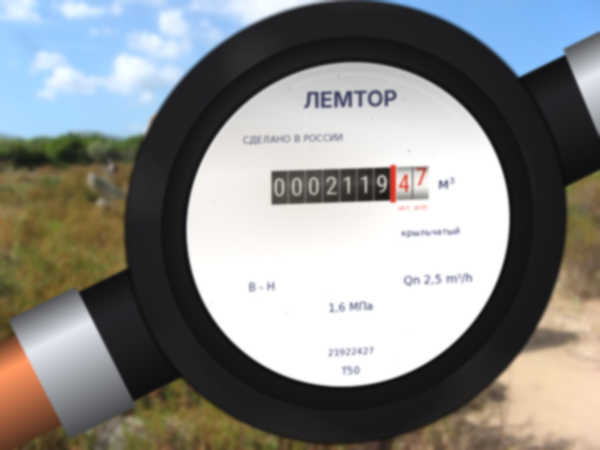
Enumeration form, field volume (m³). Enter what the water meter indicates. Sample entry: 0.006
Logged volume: 2119.47
